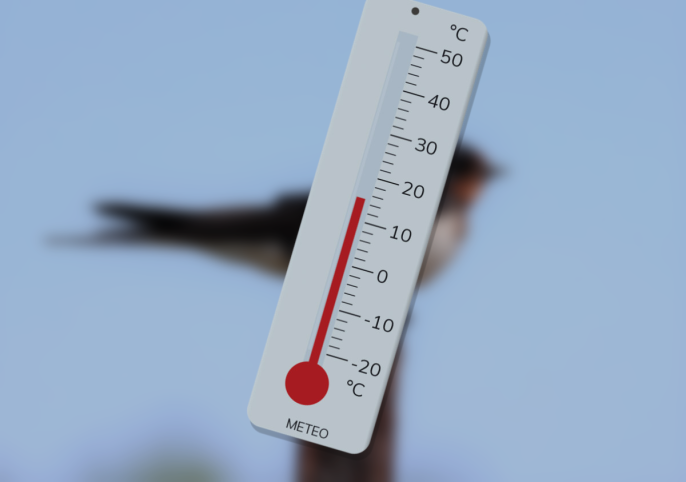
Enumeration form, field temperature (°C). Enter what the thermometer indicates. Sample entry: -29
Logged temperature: 15
